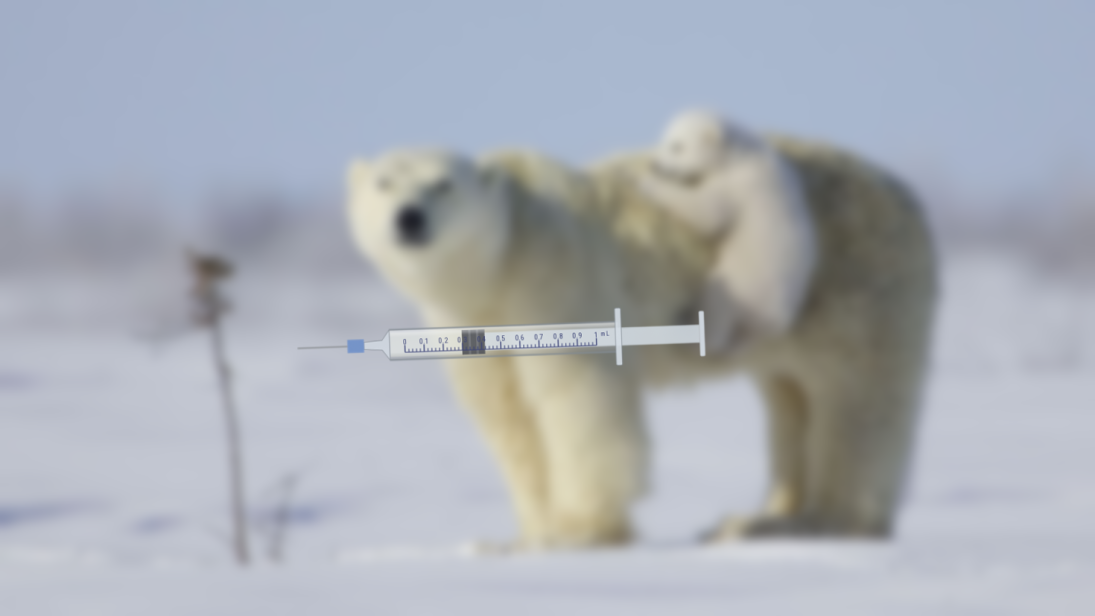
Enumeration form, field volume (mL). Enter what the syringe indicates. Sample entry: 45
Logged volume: 0.3
